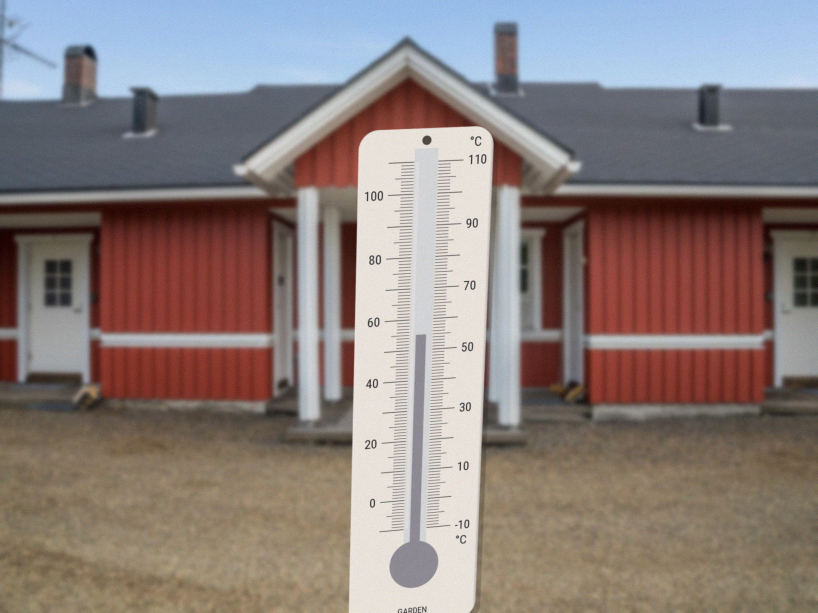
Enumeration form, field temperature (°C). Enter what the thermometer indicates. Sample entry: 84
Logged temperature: 55
